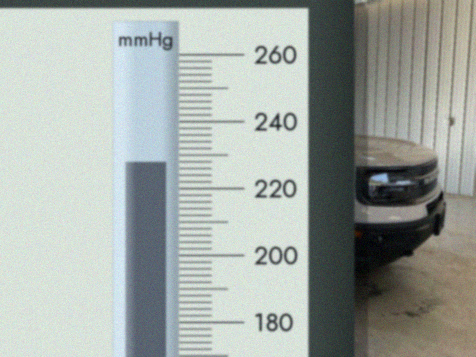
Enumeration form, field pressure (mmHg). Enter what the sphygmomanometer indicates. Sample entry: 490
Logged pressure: 228
